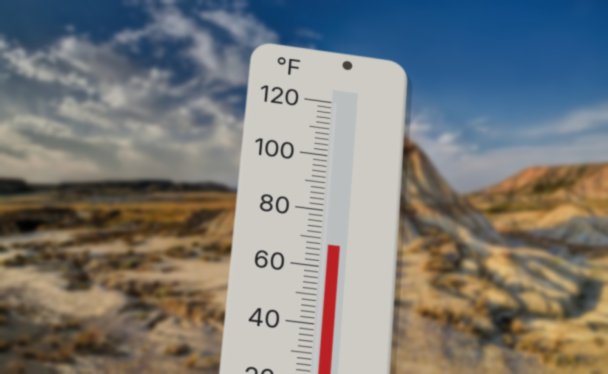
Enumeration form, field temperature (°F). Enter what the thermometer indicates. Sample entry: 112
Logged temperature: 68
